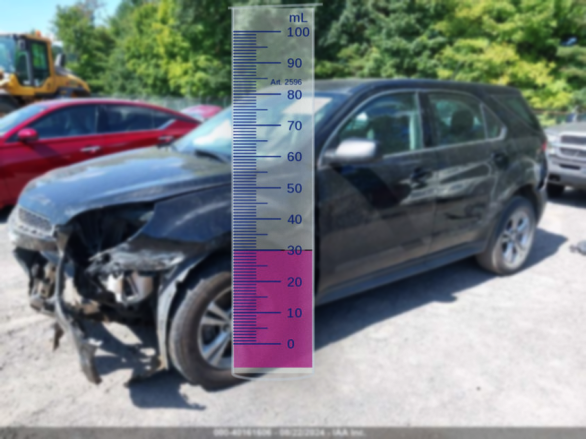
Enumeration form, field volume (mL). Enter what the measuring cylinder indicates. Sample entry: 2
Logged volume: 30
